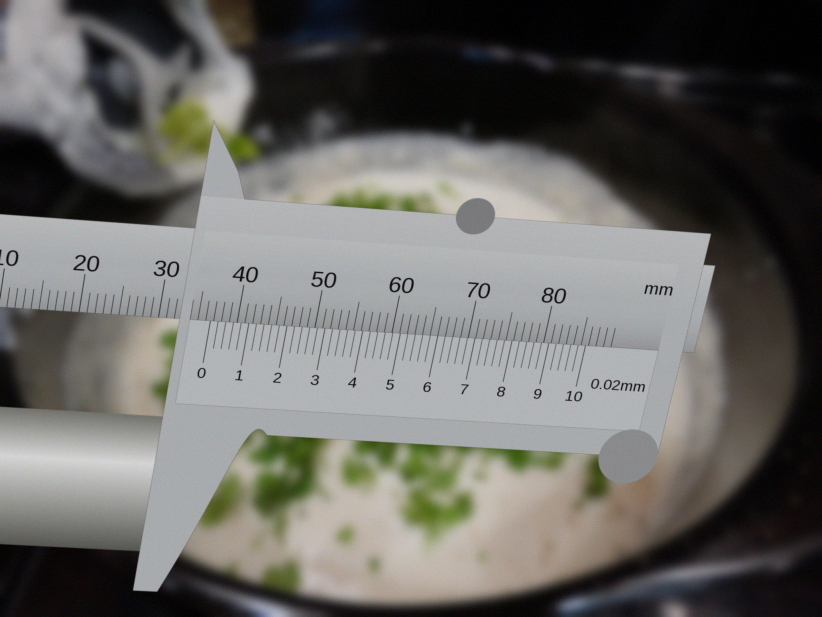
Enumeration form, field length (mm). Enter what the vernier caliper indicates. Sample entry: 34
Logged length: 36.6
